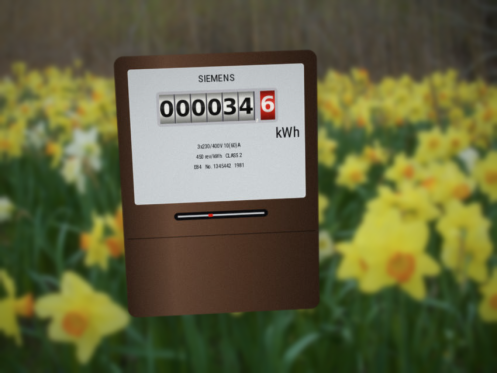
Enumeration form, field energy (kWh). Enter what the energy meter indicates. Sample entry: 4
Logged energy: 34.6
